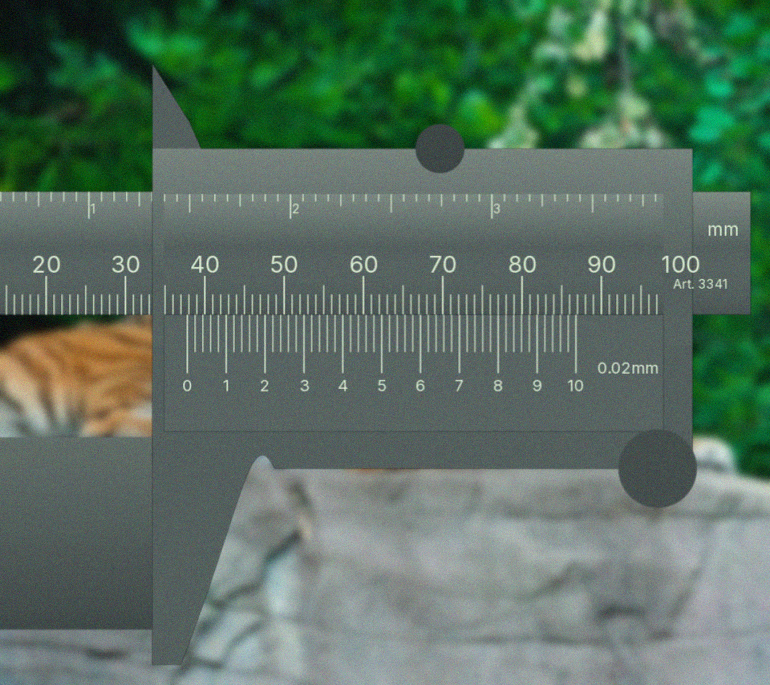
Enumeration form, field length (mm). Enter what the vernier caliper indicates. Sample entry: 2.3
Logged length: 37.8
